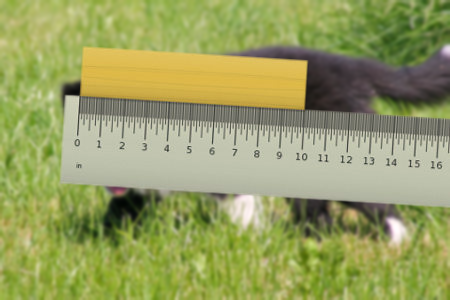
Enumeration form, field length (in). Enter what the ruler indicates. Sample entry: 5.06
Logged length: 10
